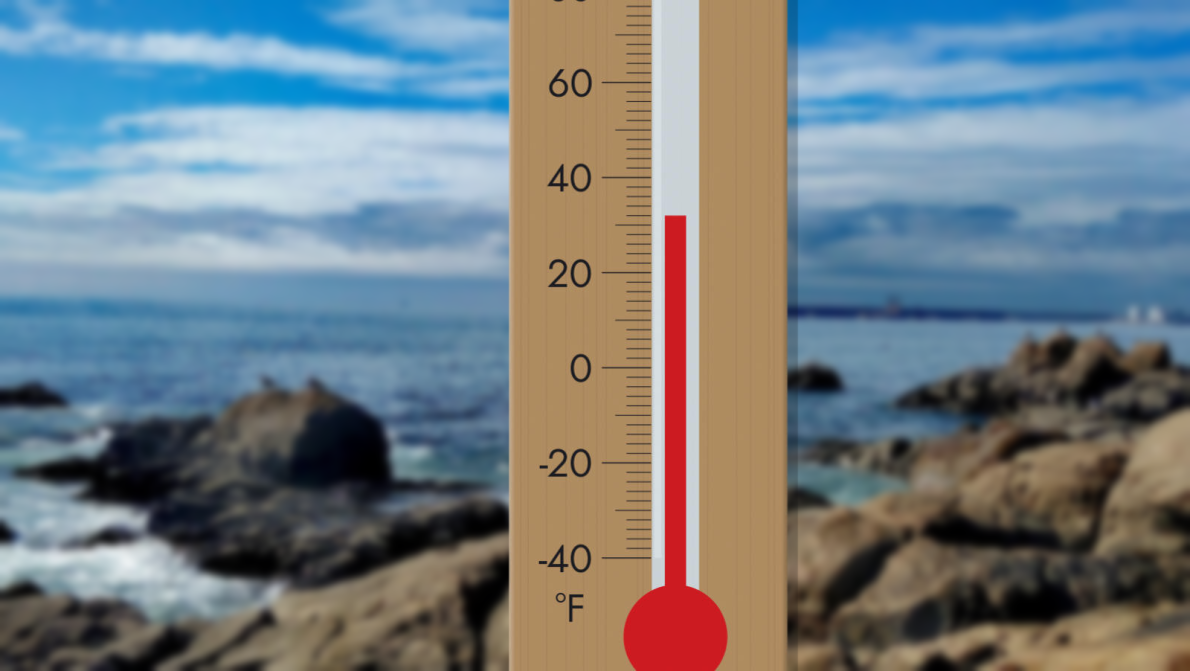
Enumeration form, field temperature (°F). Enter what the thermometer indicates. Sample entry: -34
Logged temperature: 32
